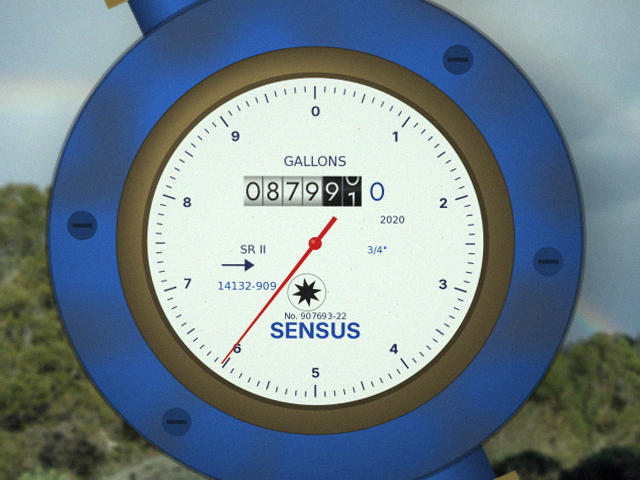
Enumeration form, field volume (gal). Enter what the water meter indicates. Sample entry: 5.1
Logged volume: 879906.0
